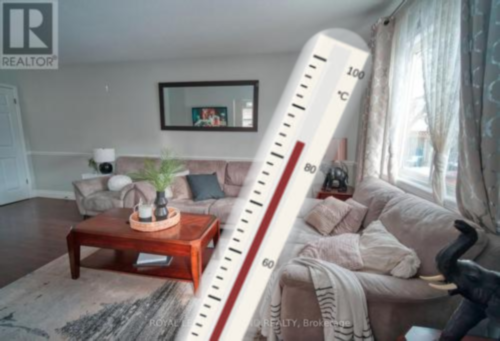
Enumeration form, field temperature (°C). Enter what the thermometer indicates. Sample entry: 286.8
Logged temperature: 84
